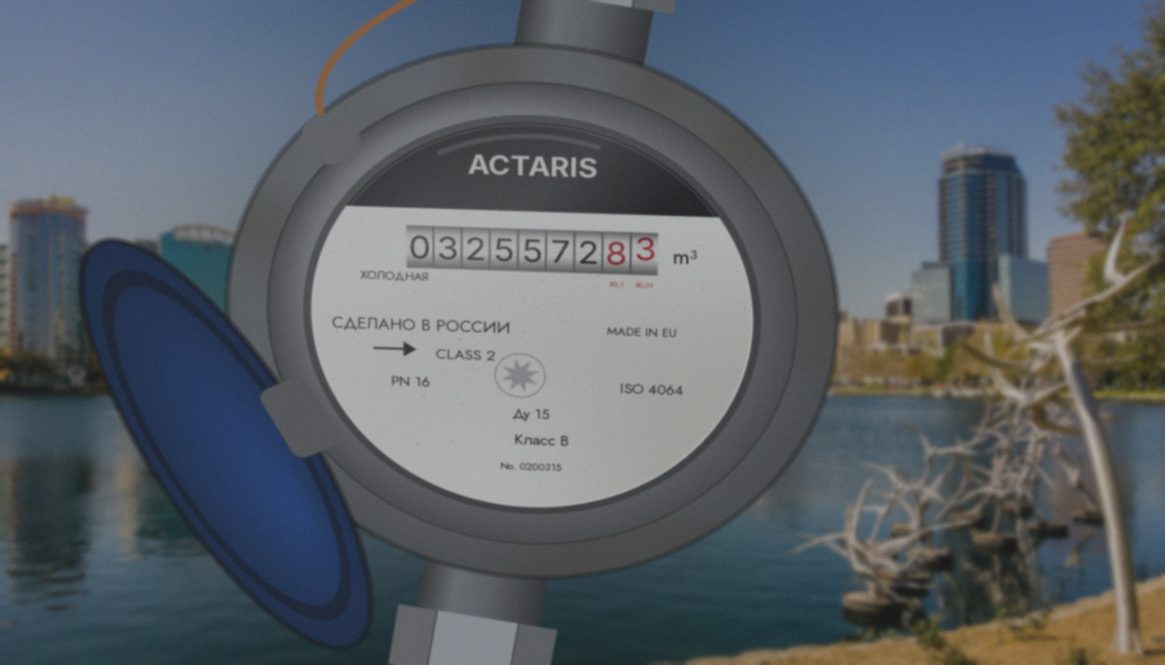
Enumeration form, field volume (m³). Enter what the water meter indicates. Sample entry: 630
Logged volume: 325572.83
